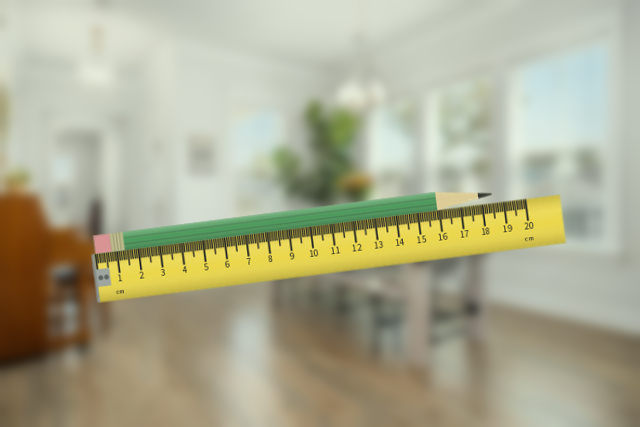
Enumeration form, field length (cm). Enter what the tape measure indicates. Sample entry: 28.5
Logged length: 18.5
